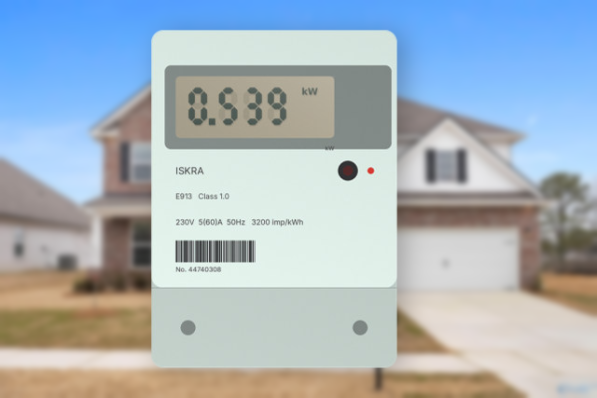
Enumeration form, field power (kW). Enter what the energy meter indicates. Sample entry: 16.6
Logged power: 0.539
